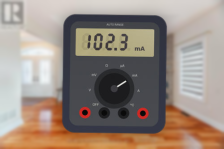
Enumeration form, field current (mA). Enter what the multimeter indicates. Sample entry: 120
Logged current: 102.3
